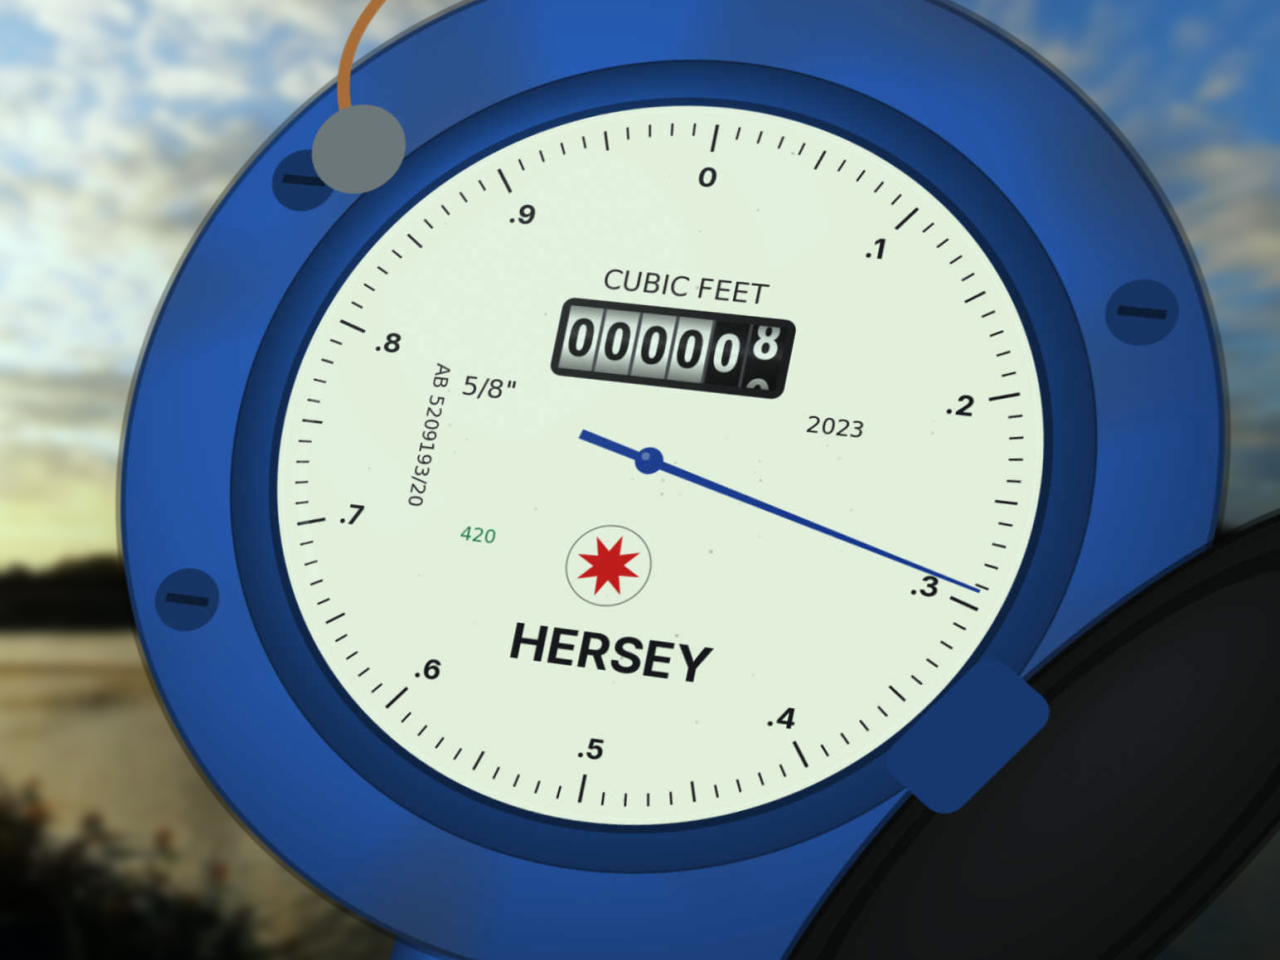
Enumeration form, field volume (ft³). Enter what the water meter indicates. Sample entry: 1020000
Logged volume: 8.29
